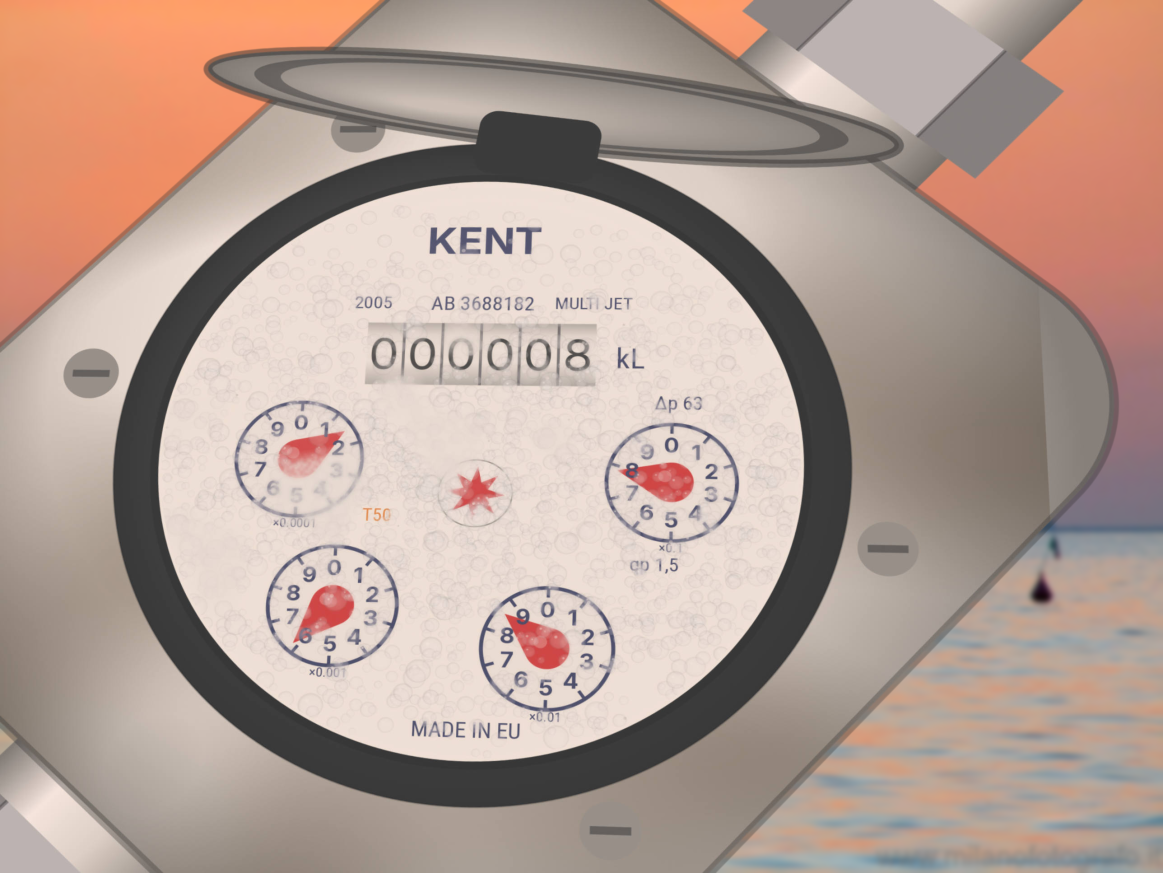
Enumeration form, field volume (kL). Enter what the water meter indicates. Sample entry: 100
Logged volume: 8.7861
